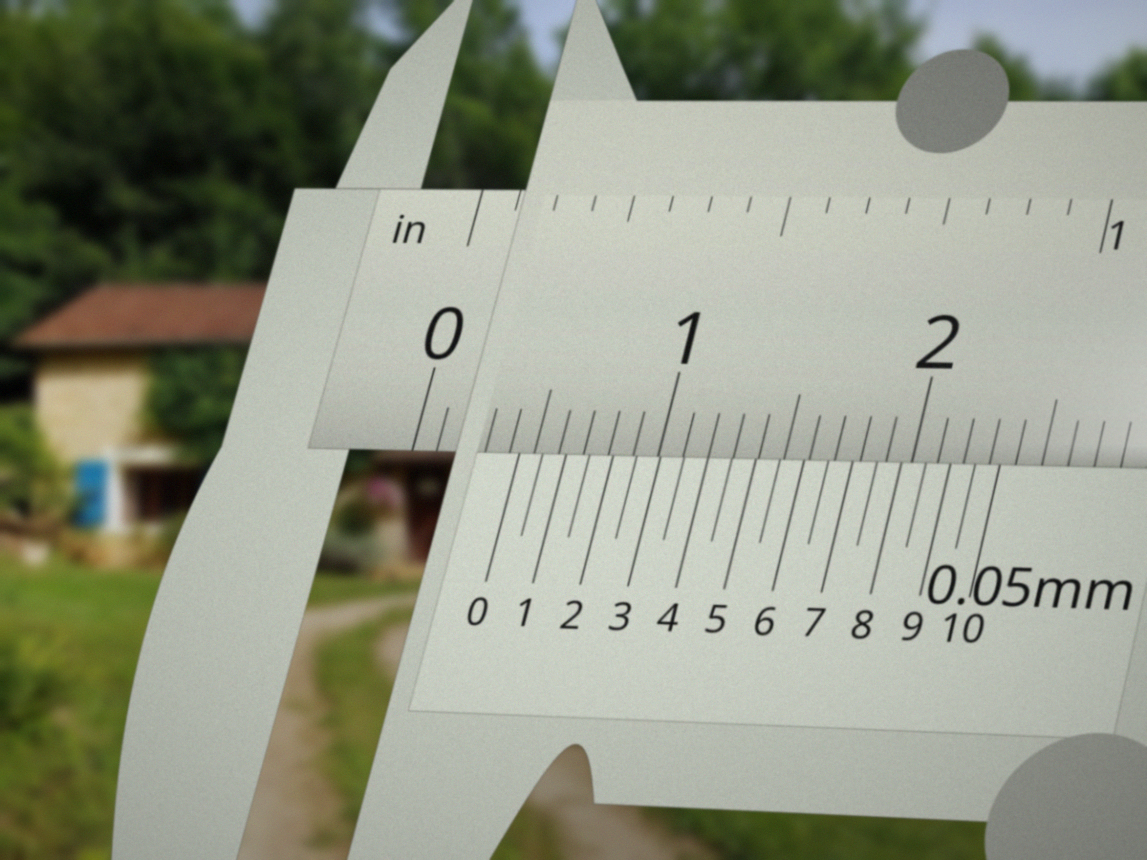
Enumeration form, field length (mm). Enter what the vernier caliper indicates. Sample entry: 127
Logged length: 4.4
